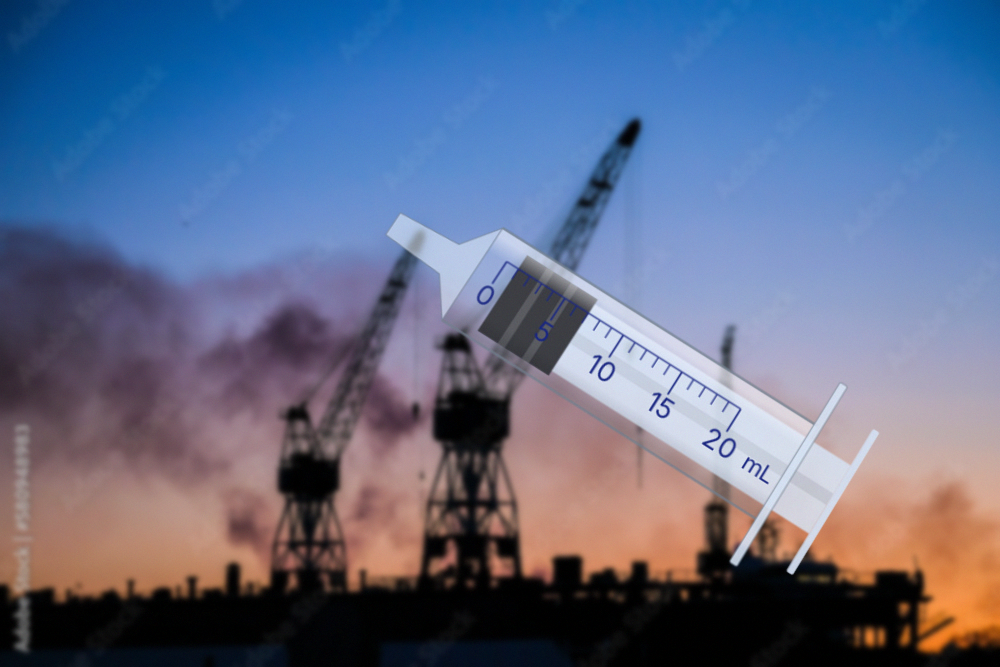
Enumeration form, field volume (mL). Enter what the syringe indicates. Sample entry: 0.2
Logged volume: 1
